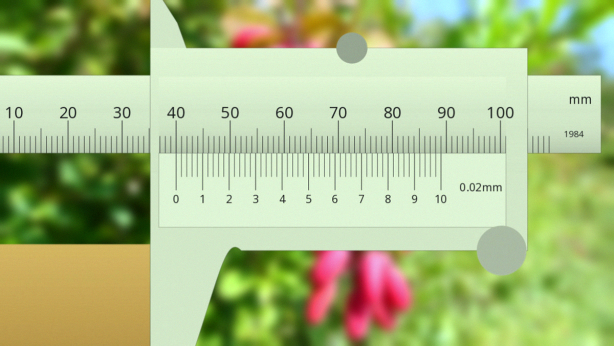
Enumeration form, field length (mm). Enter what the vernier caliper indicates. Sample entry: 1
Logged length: 40.0
